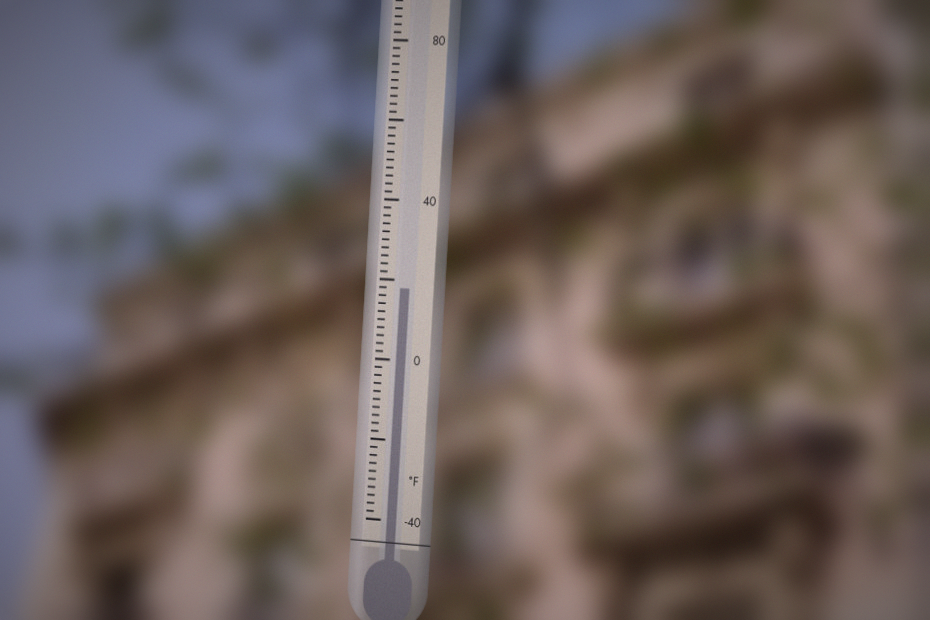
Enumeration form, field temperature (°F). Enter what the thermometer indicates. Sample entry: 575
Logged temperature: 18
